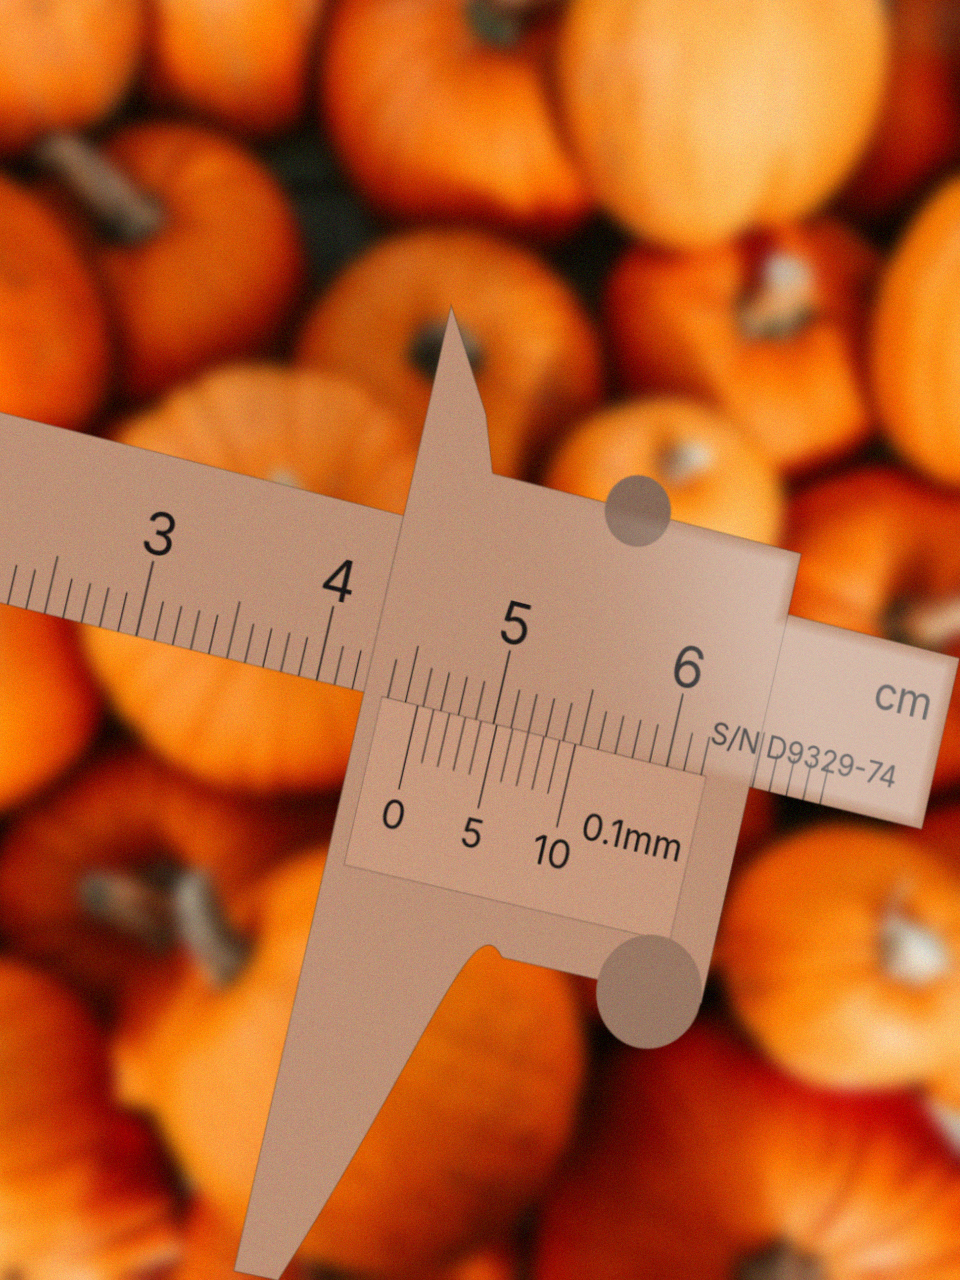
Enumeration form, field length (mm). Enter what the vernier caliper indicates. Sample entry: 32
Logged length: 45.7
